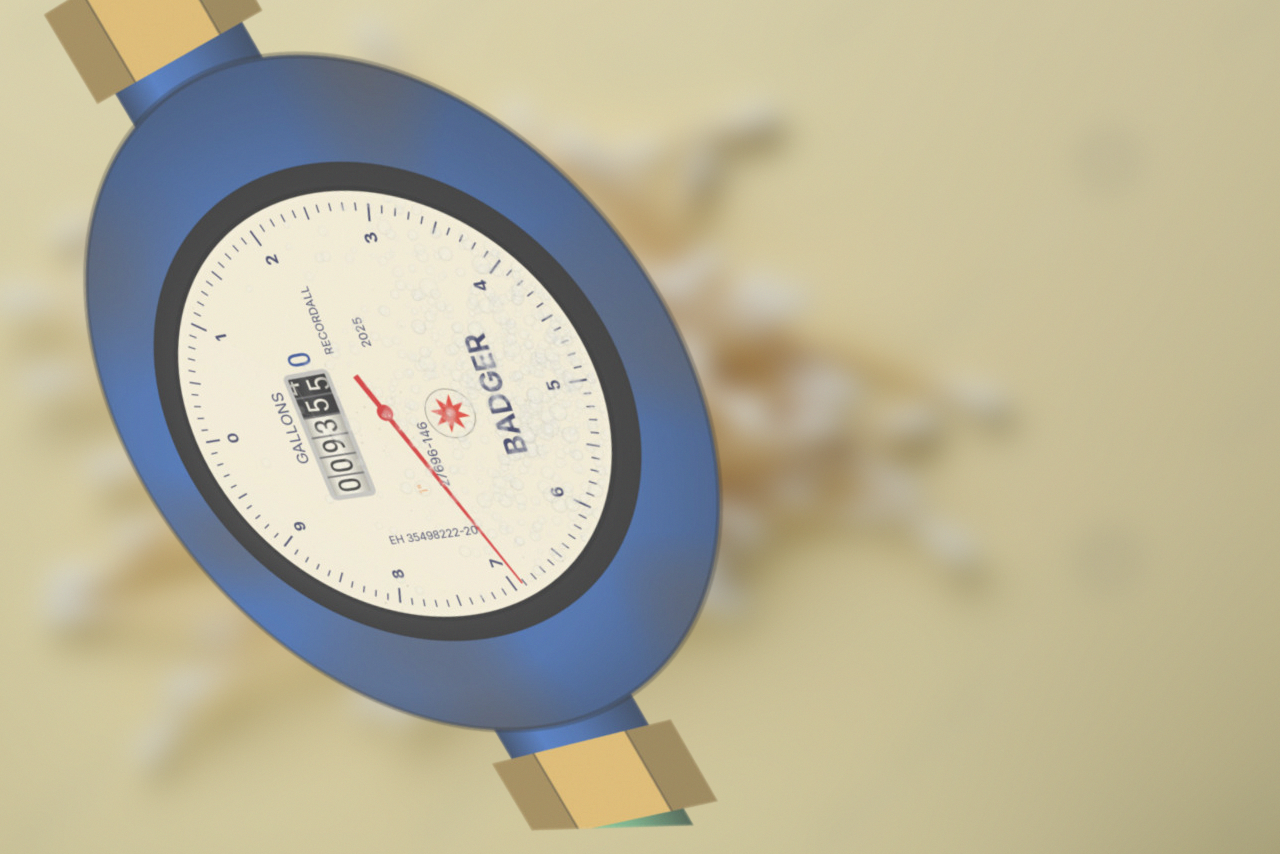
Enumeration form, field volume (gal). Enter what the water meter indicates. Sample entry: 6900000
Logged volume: 93546.9
